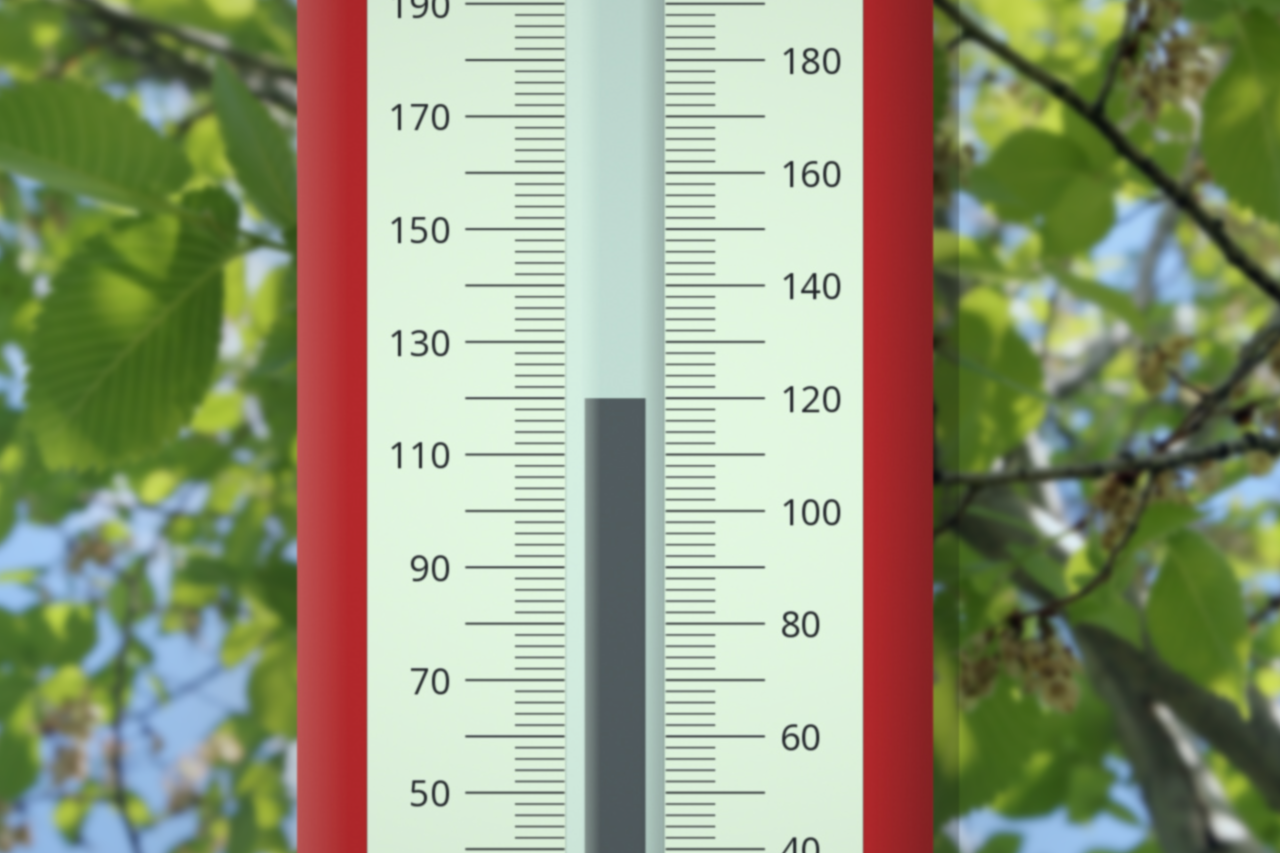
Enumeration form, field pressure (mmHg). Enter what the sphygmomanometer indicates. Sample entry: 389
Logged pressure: 120
